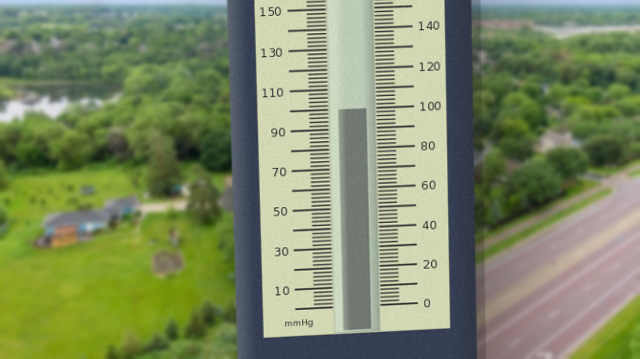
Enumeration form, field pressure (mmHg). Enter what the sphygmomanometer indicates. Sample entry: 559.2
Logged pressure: 100
